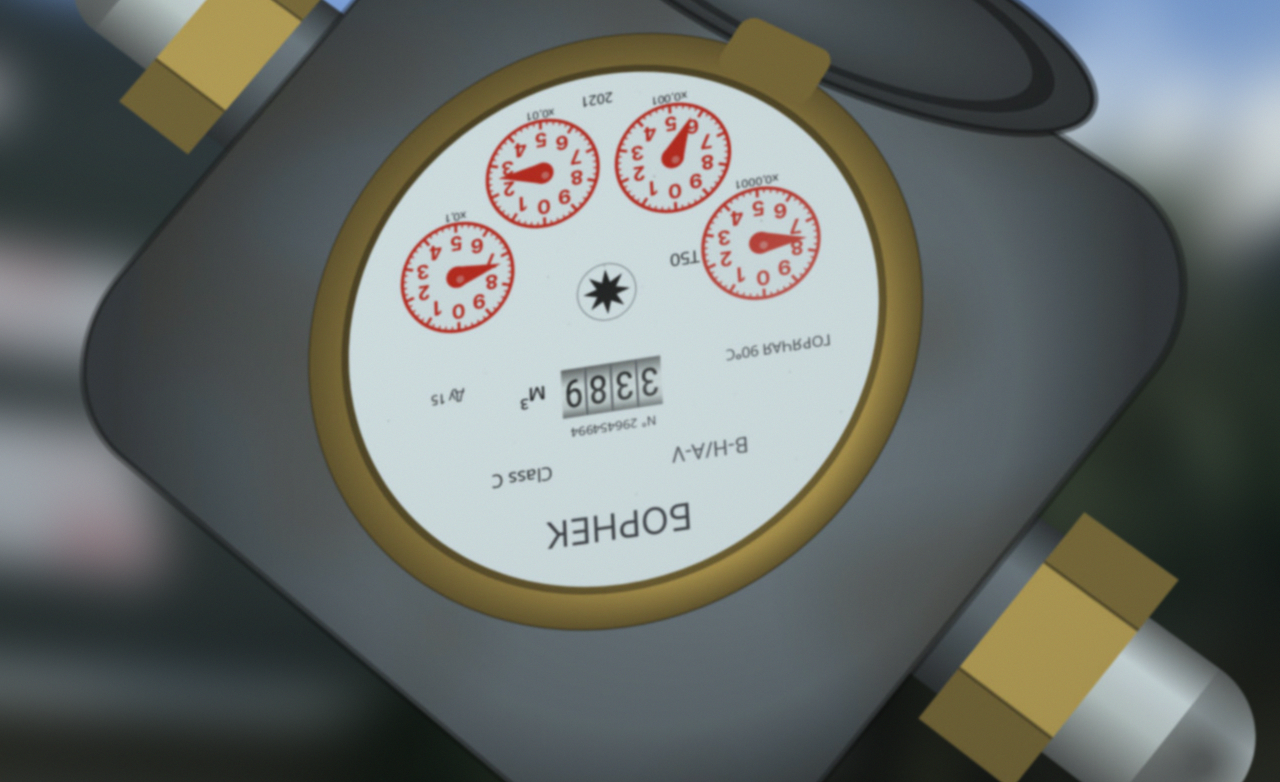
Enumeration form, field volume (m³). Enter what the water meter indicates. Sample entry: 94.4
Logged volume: 3389.7257
